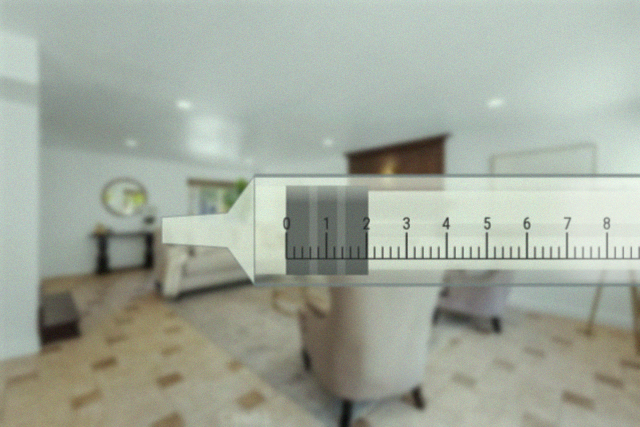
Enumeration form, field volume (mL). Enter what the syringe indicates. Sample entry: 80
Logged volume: 0
